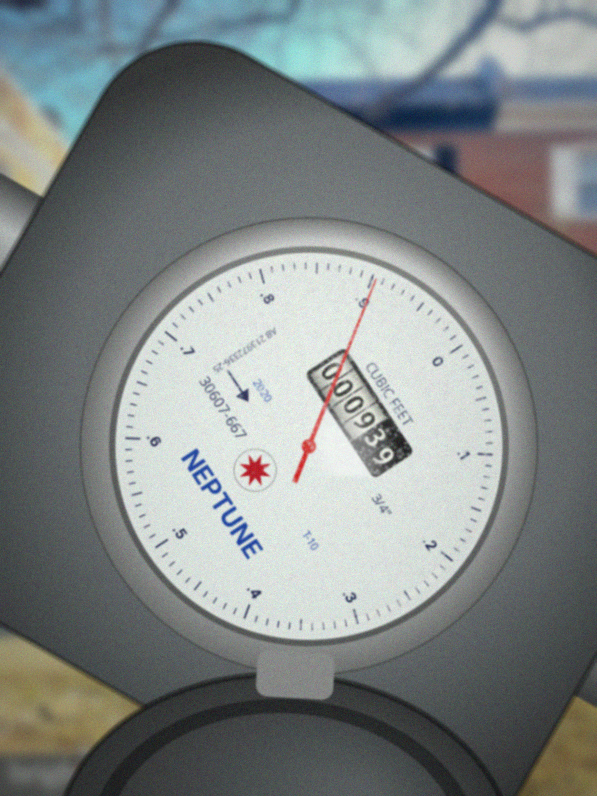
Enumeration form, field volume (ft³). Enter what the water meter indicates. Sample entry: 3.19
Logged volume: 938.90
